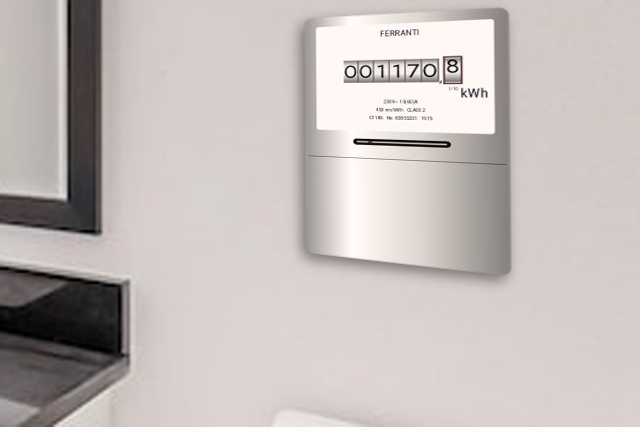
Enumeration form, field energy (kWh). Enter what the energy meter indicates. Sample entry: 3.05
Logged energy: 1170.8
